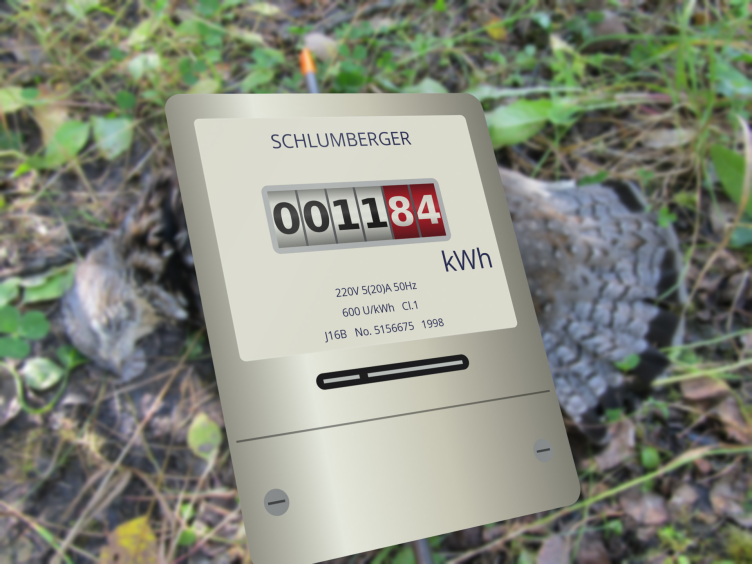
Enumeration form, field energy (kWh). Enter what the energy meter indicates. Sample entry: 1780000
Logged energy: 11.84
